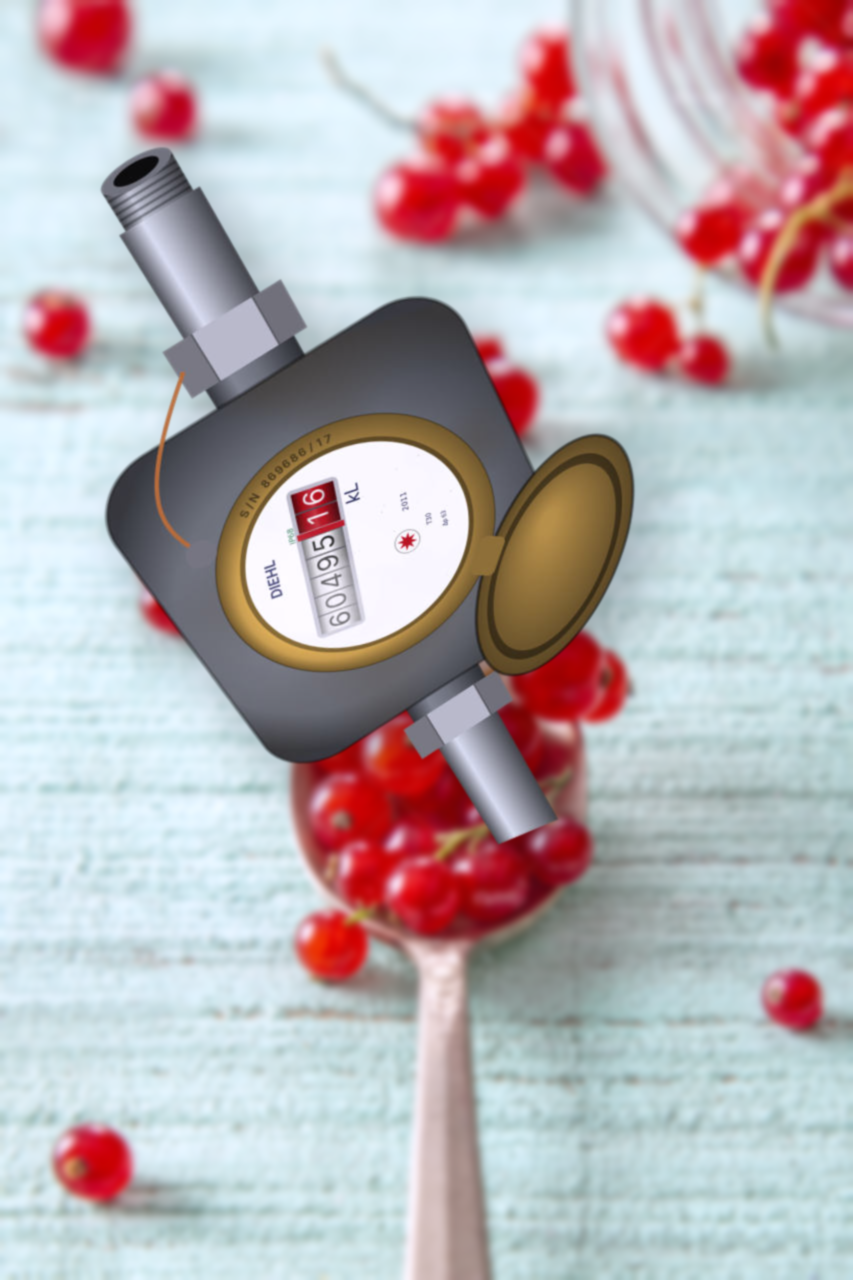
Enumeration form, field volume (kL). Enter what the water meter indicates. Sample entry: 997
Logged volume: 60495.16
